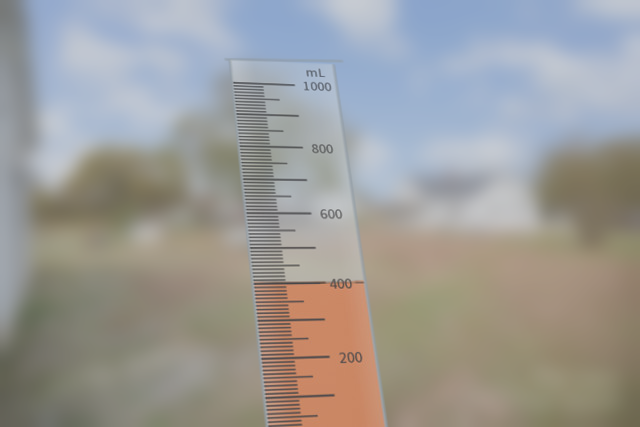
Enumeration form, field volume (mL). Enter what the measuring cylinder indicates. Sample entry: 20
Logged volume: 400
